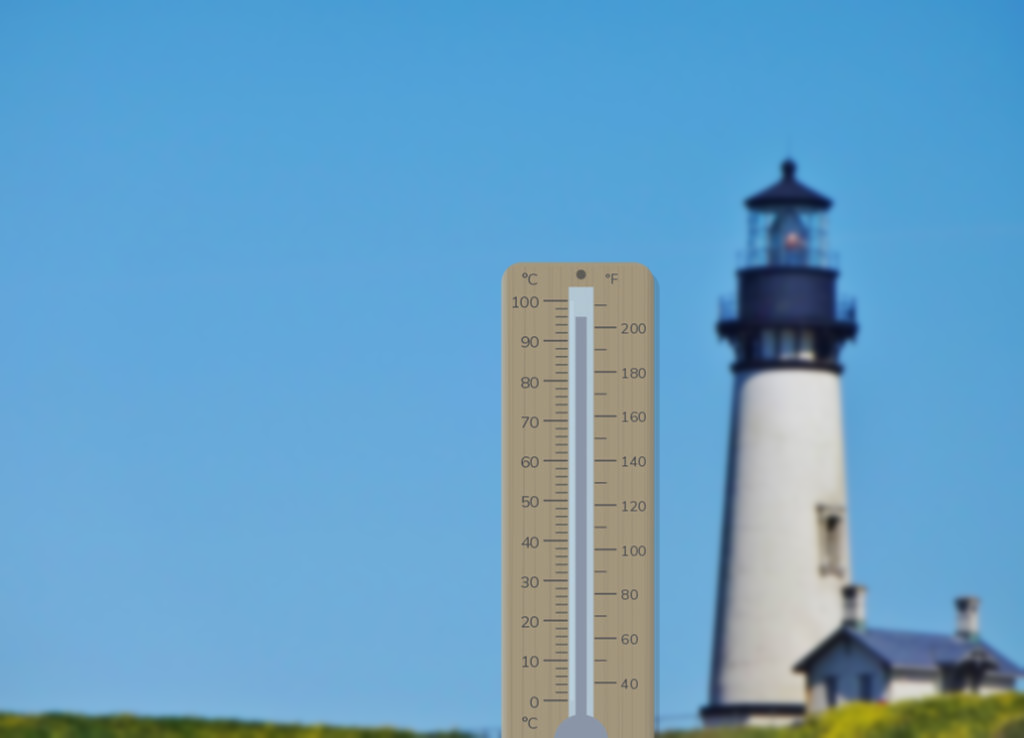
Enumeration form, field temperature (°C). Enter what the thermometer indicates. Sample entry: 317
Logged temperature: 96
